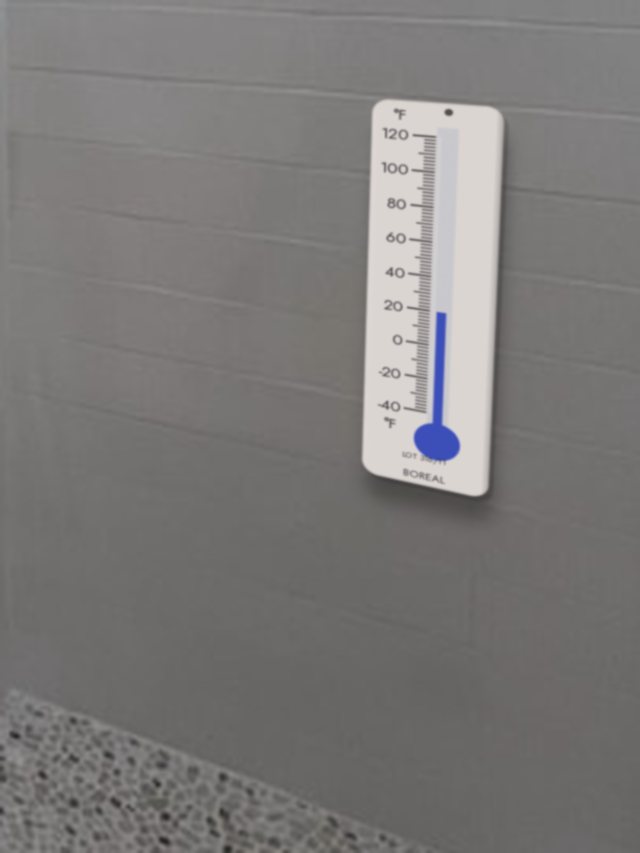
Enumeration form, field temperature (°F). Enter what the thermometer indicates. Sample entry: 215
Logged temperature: 20
